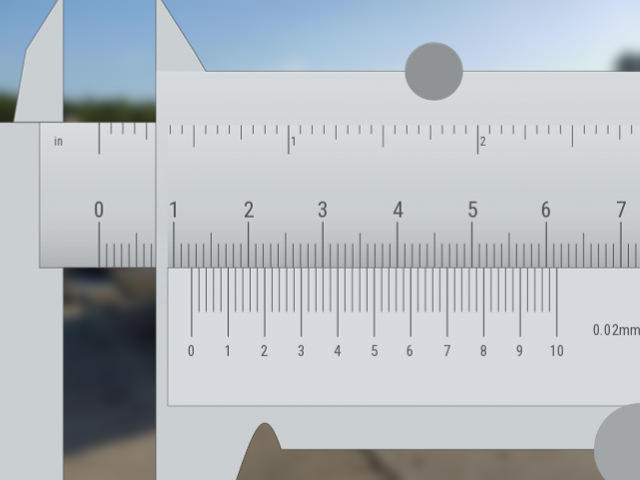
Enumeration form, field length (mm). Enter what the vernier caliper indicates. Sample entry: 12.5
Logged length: 12.4
